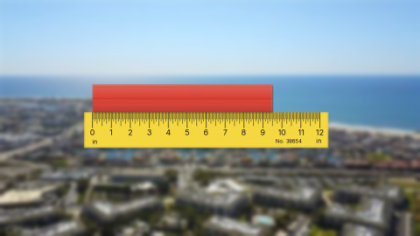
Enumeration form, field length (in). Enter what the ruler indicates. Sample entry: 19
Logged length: 9.5
